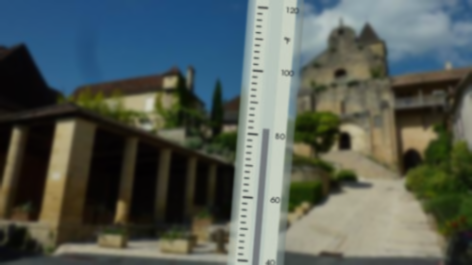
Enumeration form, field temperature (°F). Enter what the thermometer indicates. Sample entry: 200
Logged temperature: 82
